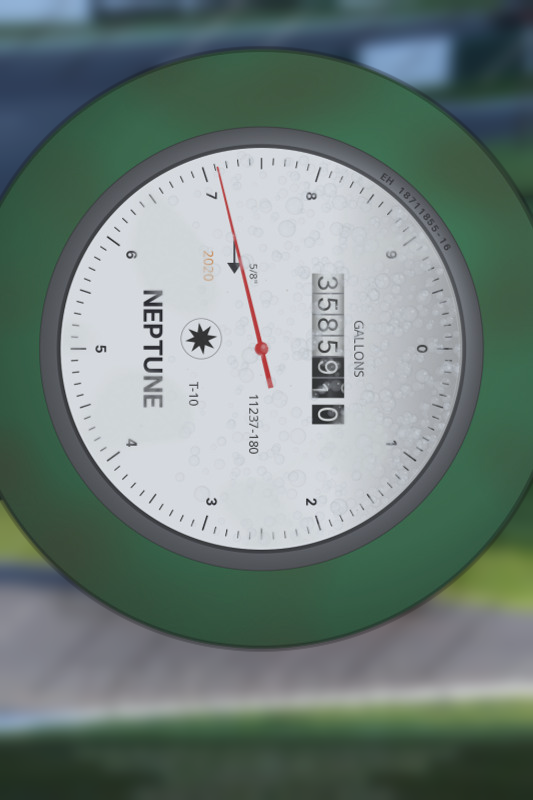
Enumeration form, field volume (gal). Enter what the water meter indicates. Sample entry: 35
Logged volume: 3585907.1
